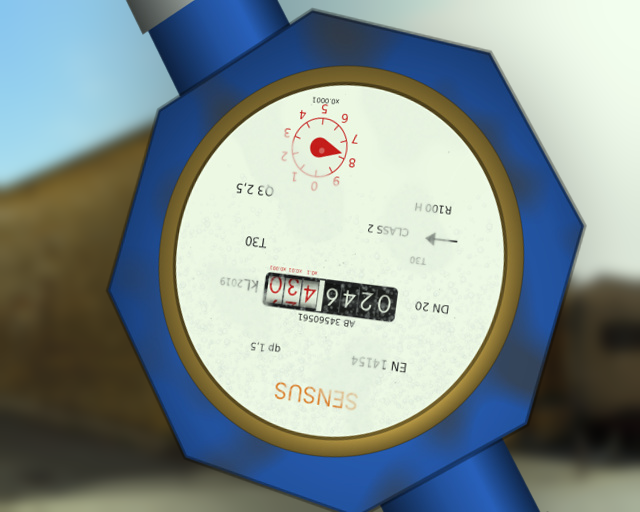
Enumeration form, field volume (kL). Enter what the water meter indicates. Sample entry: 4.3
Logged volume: 246.4297
